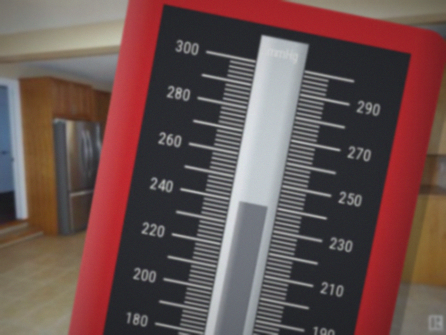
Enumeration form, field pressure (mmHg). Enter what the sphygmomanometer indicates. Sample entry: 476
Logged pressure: 240
